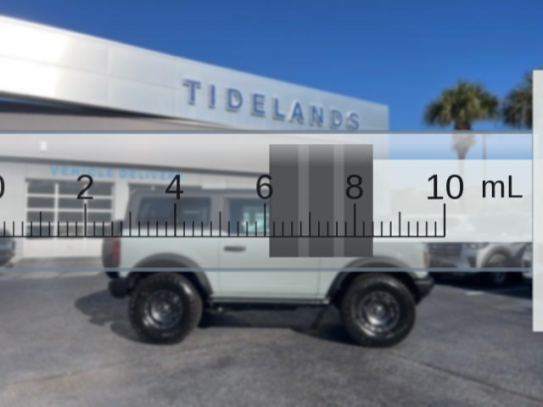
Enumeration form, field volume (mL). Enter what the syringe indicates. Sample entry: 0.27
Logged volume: 6.1
